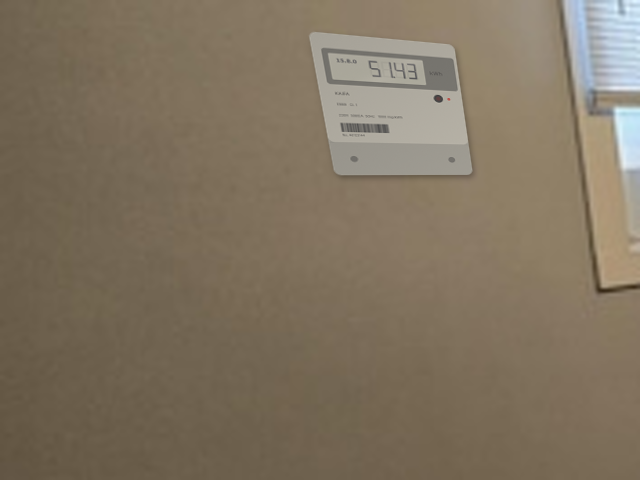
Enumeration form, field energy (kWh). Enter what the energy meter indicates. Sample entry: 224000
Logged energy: 51.43
